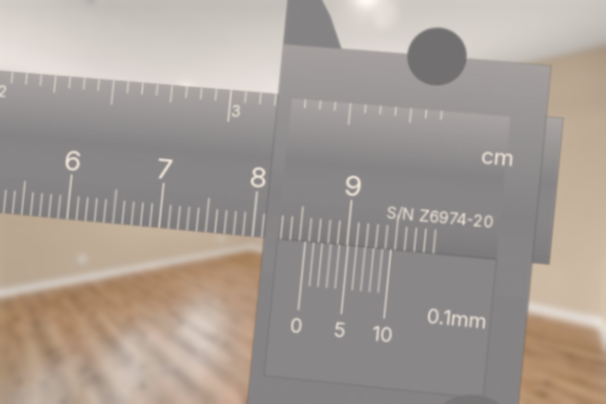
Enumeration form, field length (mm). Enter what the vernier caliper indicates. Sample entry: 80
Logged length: 85.6
